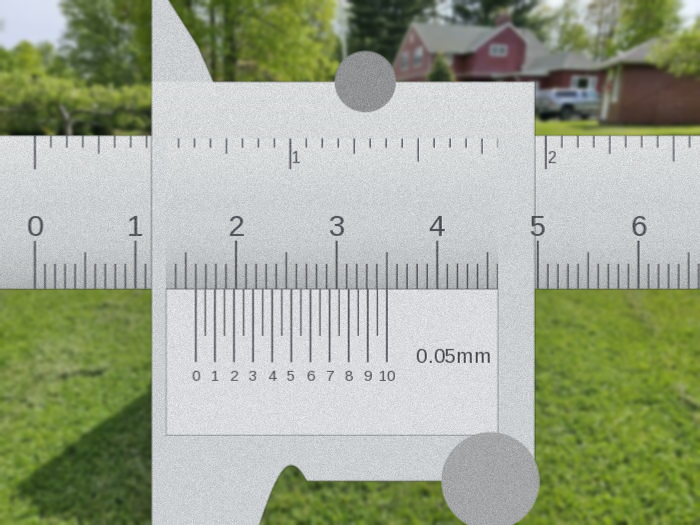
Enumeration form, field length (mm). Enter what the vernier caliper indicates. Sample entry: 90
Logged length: 16.0
